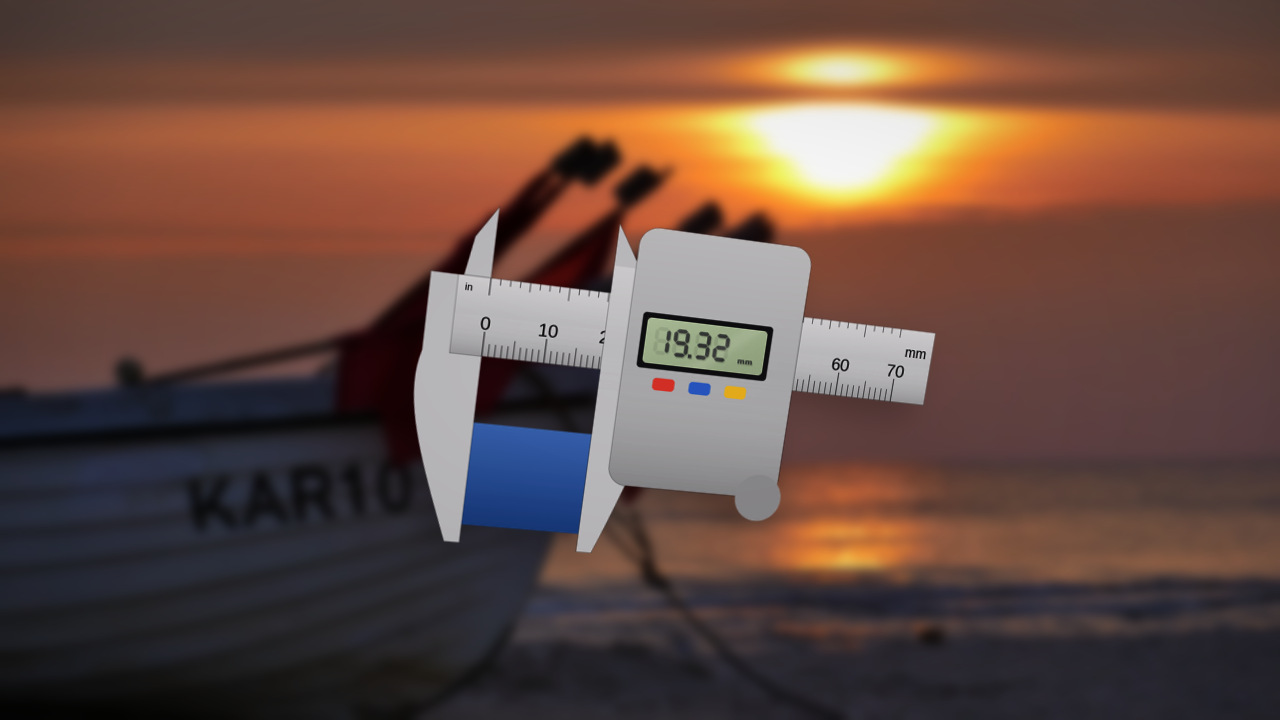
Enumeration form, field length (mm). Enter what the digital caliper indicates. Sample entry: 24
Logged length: 19.32
